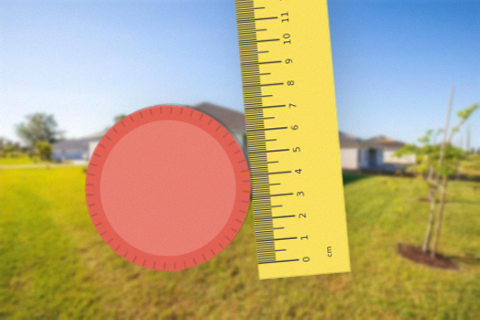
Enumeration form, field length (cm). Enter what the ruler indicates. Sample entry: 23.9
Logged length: 7.5
